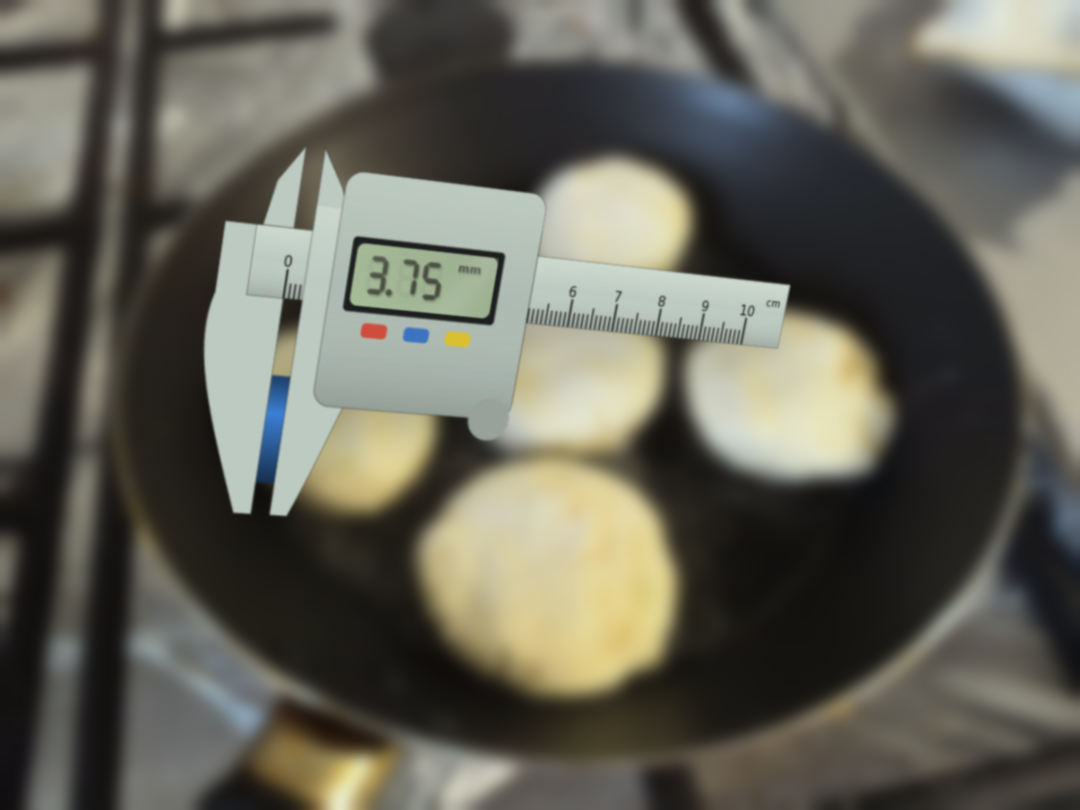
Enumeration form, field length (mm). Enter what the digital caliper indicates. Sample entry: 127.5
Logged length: 3.75
